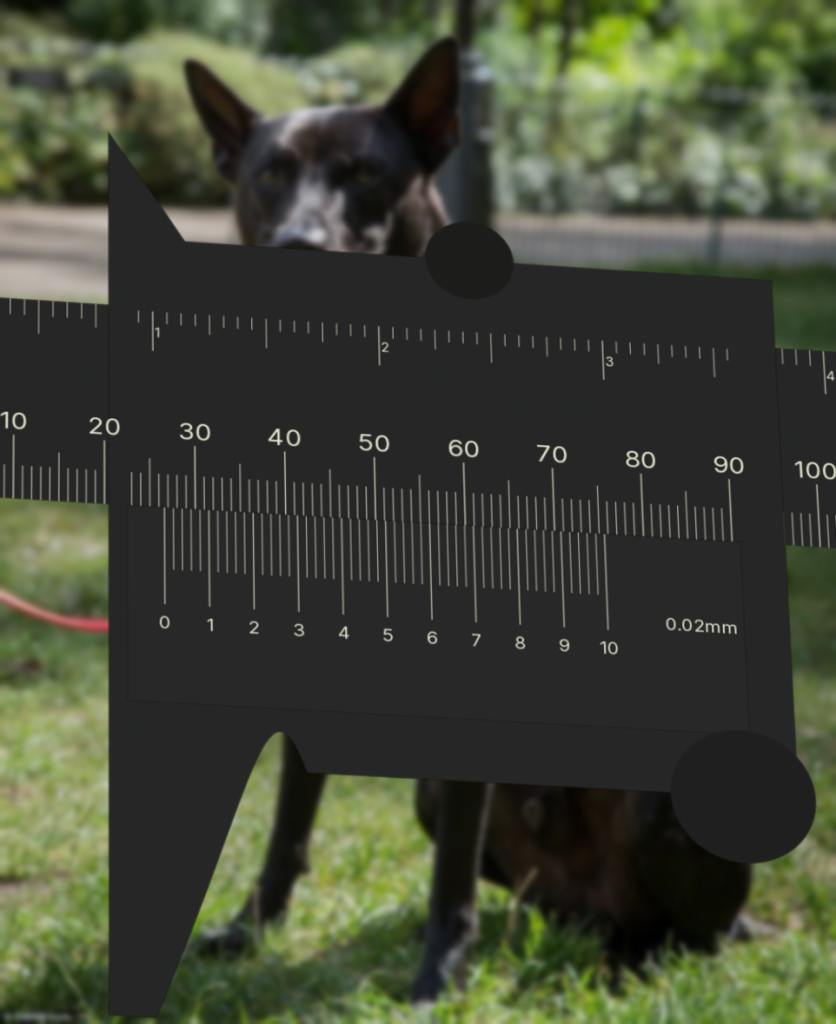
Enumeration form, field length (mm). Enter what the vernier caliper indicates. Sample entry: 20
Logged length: 26.6
